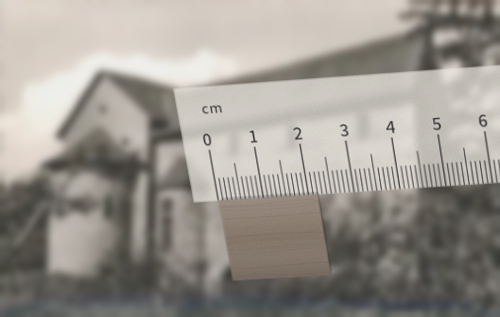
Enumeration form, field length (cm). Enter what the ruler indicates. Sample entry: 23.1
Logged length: 2.2
